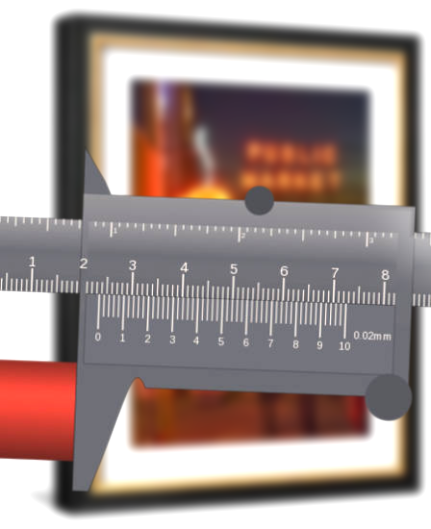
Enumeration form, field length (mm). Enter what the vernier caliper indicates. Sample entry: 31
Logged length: 23.5
